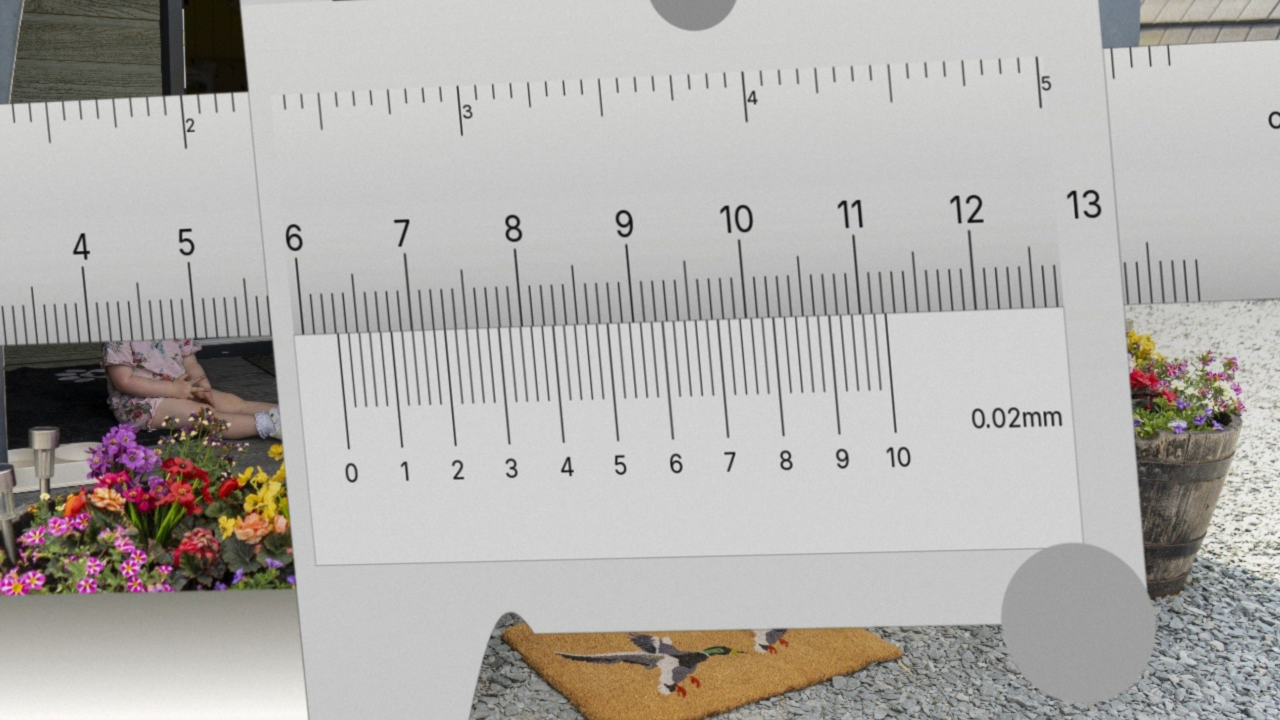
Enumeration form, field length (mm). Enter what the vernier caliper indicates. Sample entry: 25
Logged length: 63.2
